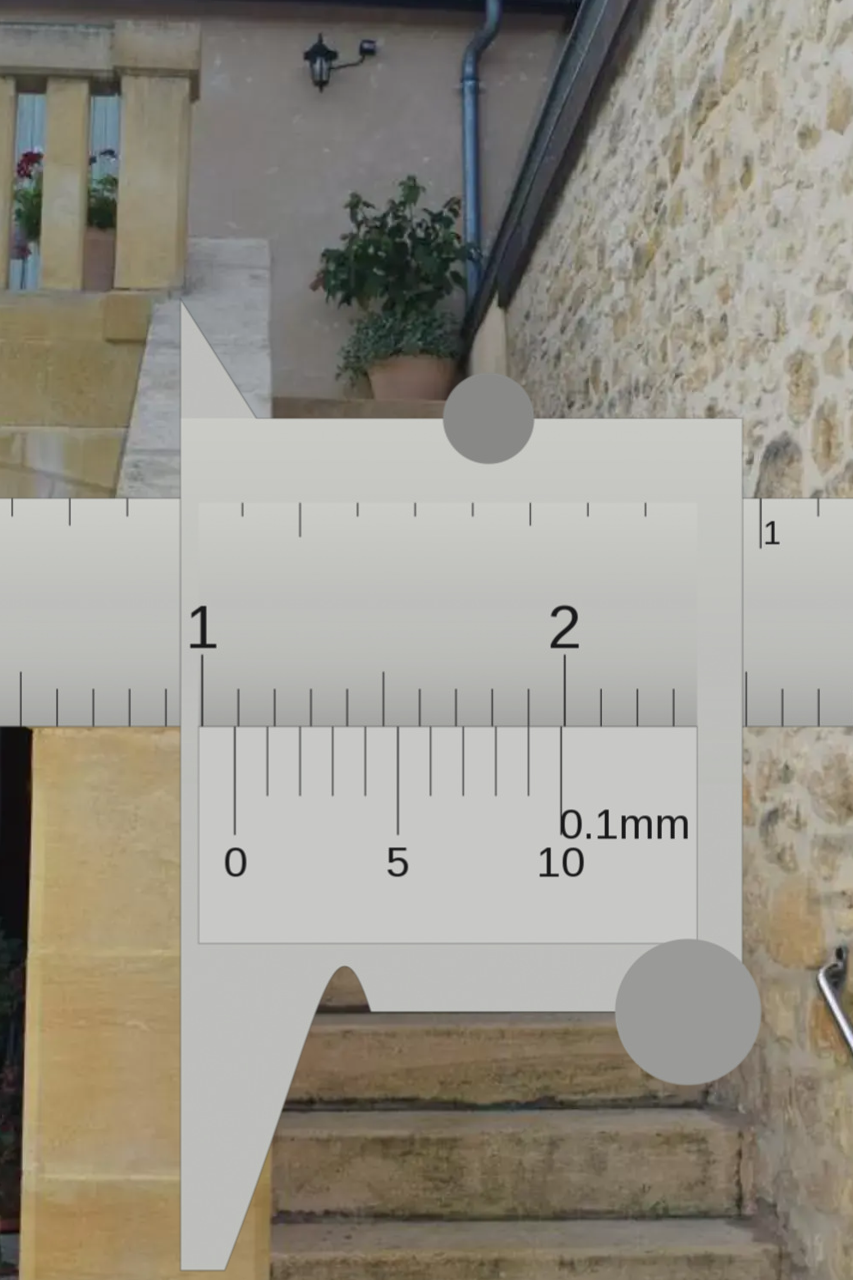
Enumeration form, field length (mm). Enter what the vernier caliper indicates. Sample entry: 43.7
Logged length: 10.9
